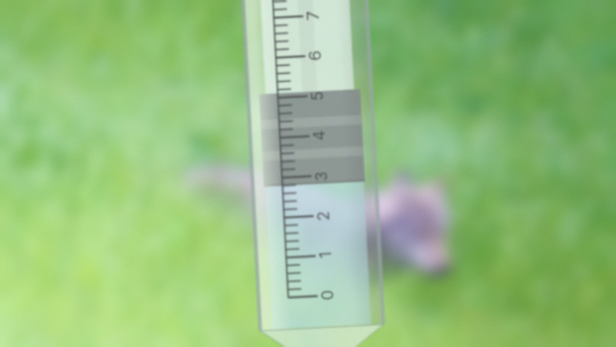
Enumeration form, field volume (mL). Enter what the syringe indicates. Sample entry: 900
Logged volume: 2.8
